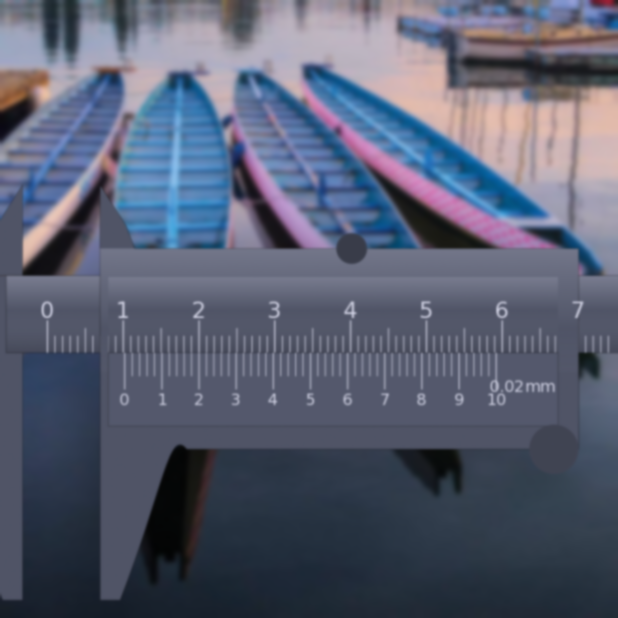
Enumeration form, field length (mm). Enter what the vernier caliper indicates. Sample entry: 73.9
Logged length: 10.2
